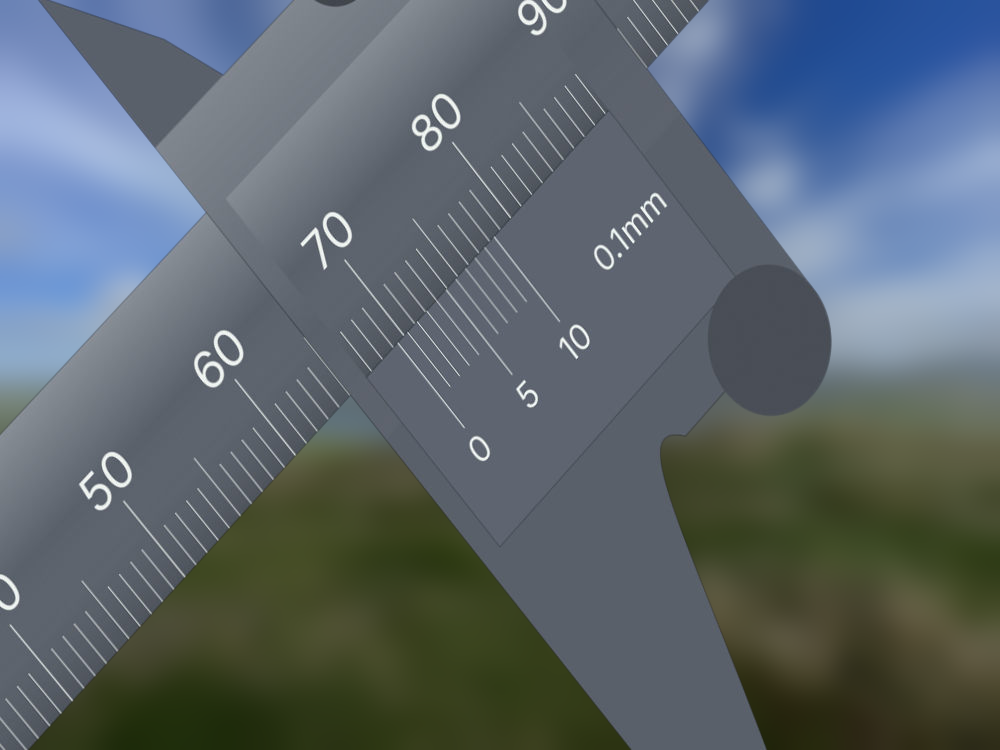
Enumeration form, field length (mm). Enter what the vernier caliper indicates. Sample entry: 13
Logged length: 69.4
